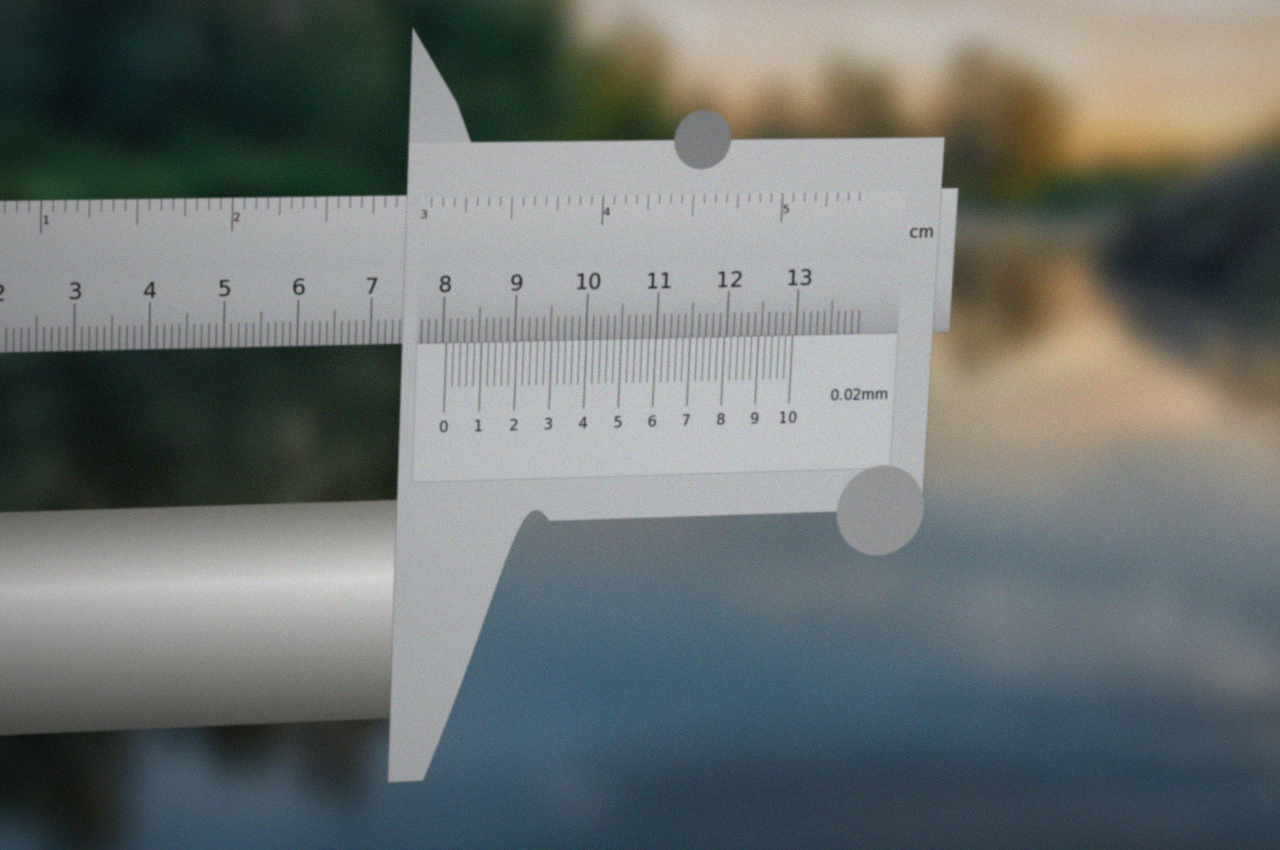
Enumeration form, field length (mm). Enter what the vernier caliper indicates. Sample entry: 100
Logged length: 80.5
